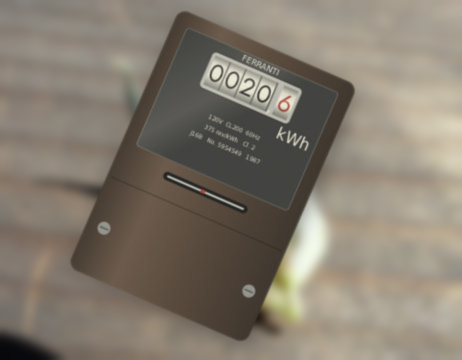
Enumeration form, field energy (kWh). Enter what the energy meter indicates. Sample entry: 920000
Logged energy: 20.6
